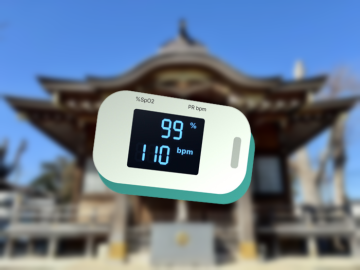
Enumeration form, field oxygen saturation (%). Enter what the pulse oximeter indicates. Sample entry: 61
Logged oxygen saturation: 99
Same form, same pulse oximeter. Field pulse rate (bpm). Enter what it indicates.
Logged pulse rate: 110
